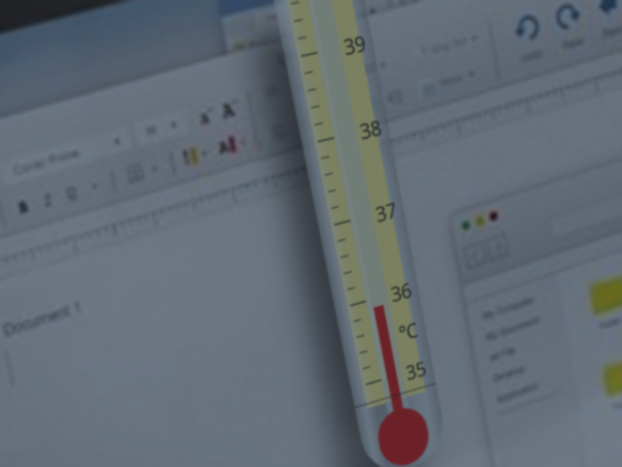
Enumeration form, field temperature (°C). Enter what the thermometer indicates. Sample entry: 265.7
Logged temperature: 35.9
